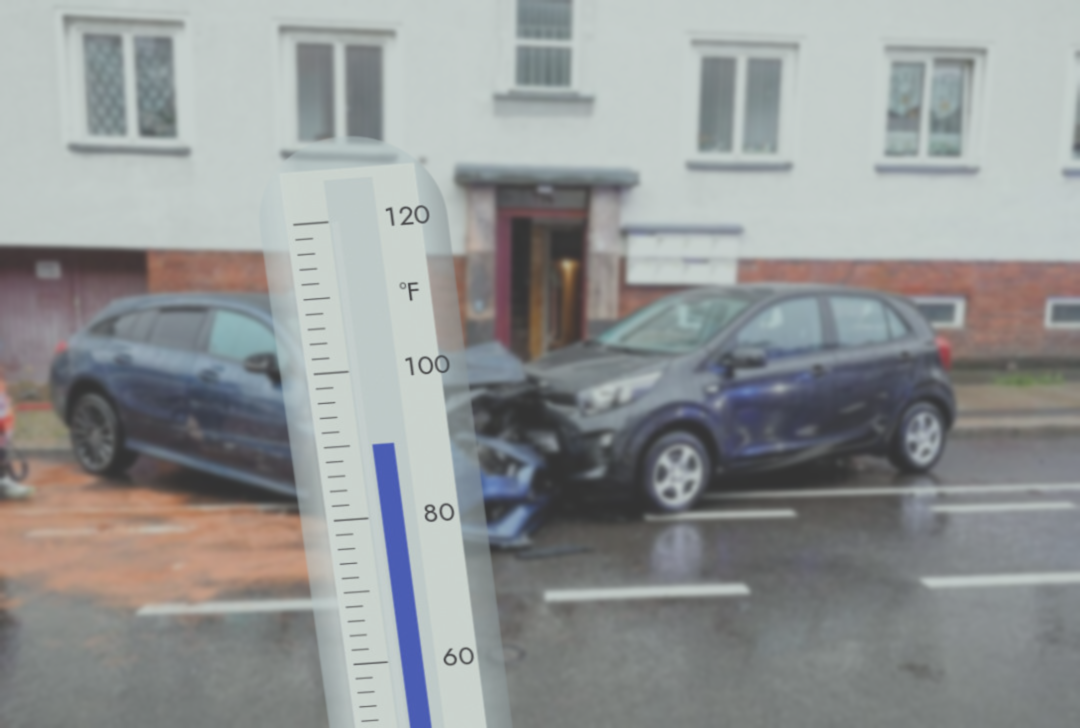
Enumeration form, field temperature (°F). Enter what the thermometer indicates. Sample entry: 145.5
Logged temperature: 90
